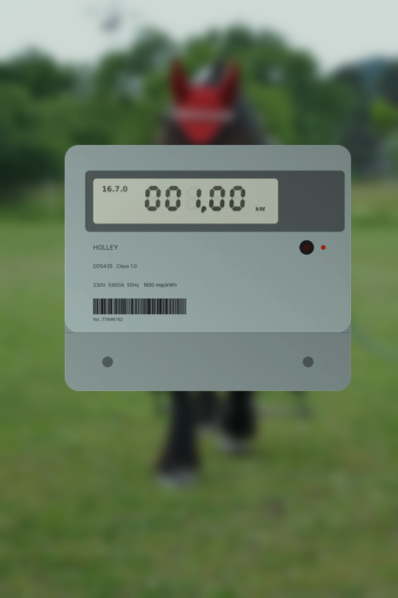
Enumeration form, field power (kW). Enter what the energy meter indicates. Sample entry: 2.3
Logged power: 1.00
